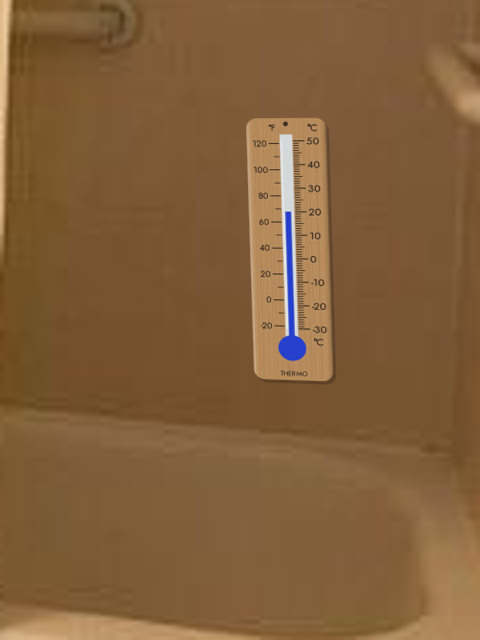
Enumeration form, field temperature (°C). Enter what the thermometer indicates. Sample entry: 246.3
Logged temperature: 20
